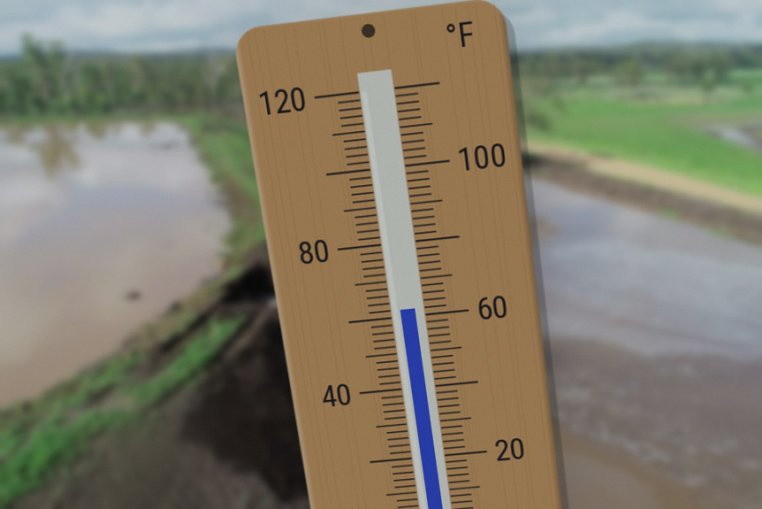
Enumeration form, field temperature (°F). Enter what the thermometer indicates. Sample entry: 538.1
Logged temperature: 62
